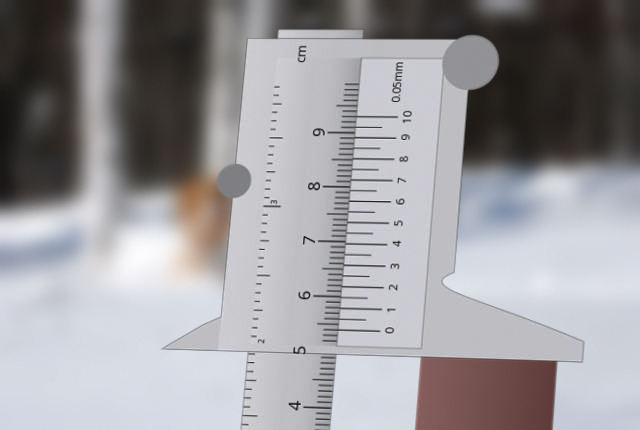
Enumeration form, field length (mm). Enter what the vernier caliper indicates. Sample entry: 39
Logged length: 54.0
